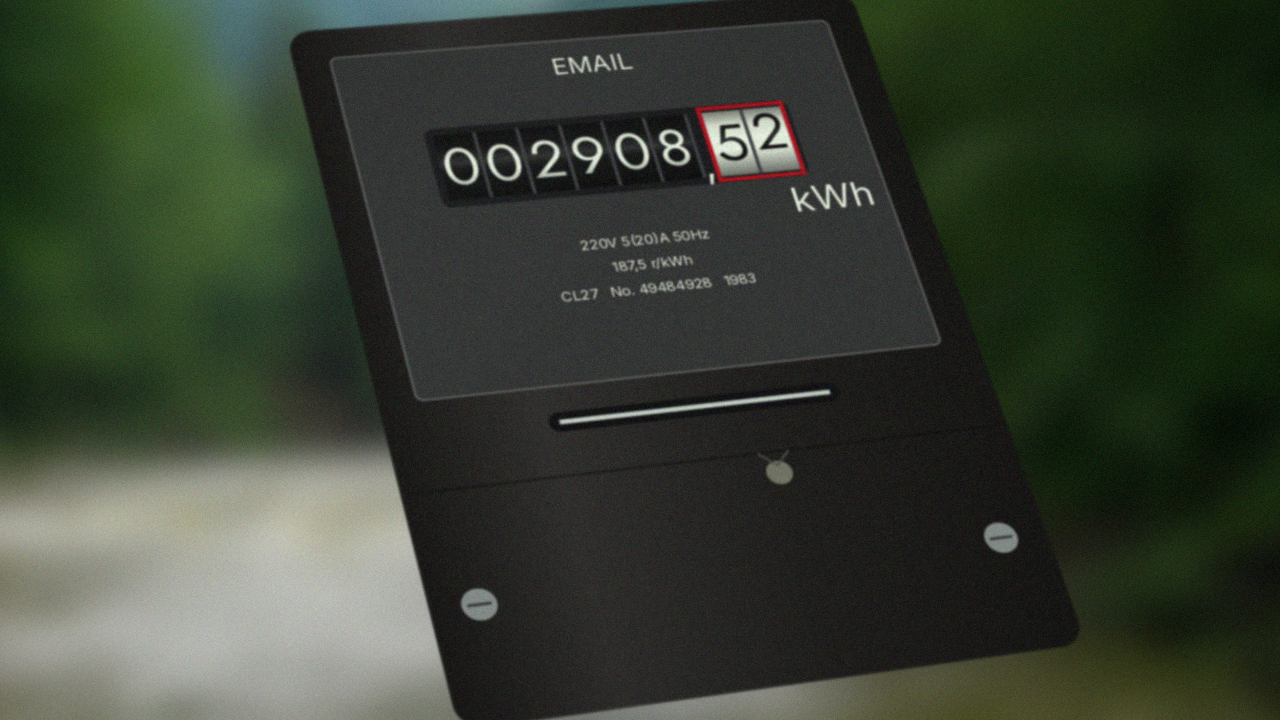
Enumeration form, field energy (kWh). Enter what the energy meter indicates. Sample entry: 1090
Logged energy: 2908.52
